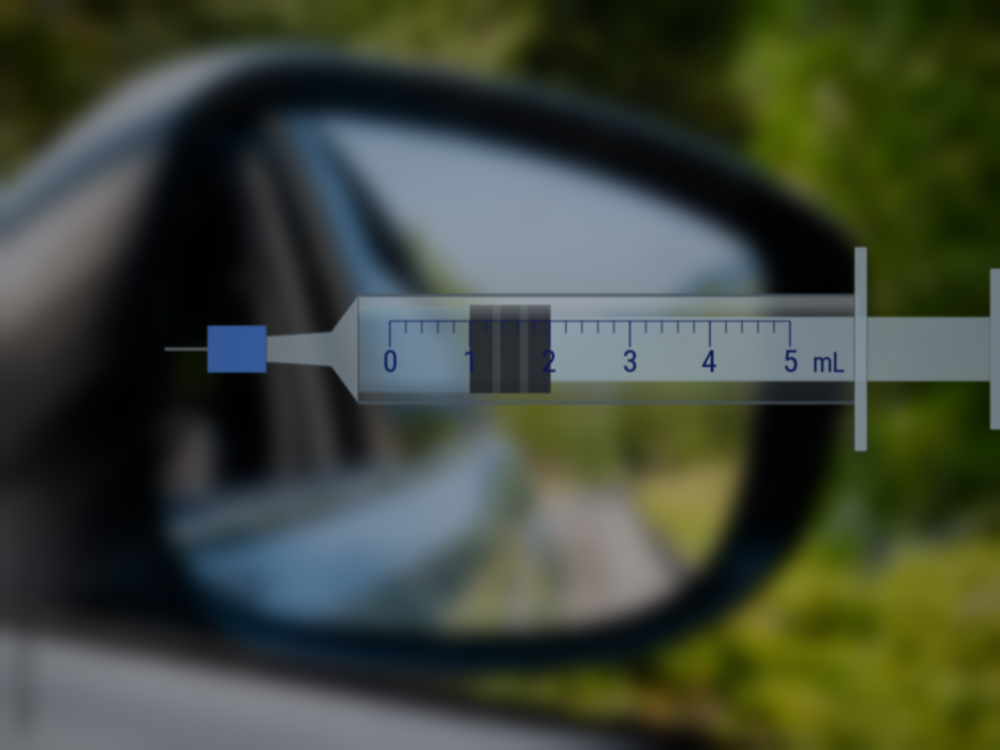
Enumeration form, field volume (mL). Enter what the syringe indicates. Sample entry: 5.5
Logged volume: 1
